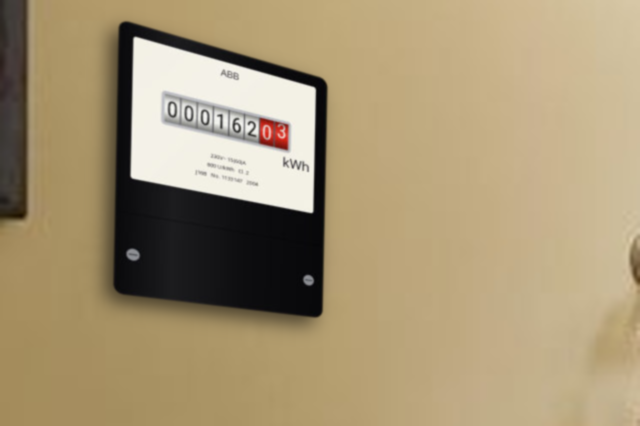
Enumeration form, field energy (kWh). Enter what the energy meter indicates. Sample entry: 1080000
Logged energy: 162.03
